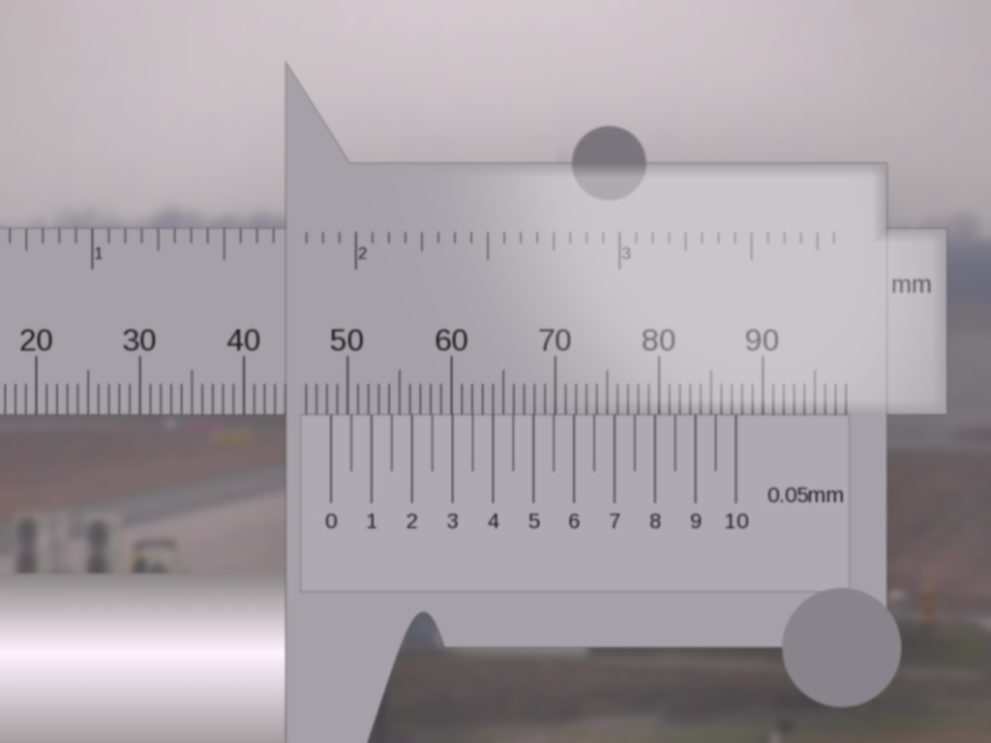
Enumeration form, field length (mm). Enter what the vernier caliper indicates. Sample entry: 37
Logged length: 48.4
